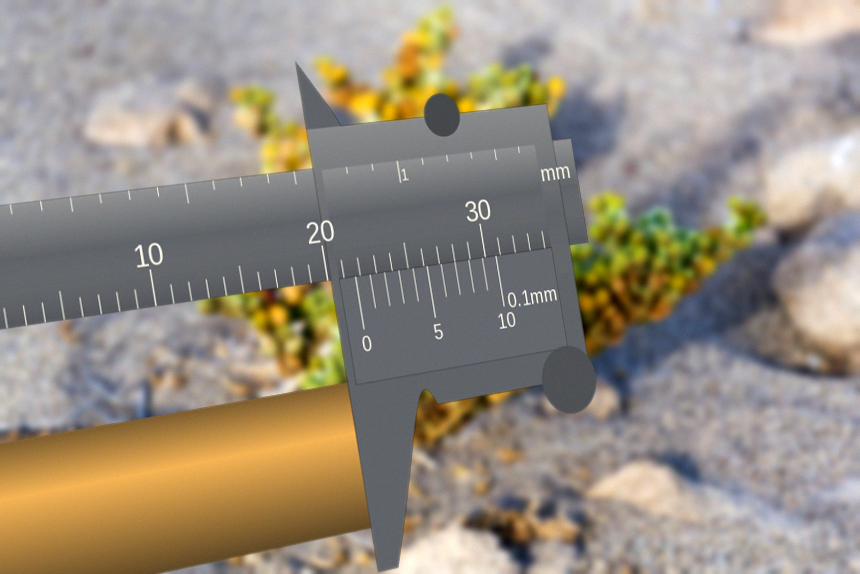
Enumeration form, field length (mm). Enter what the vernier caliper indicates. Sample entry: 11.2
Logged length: 21.7
